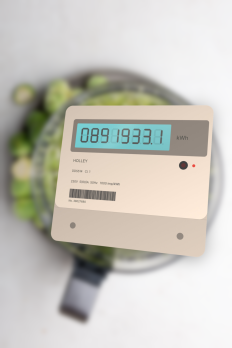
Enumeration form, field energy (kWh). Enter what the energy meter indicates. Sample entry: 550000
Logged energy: 891933.1
